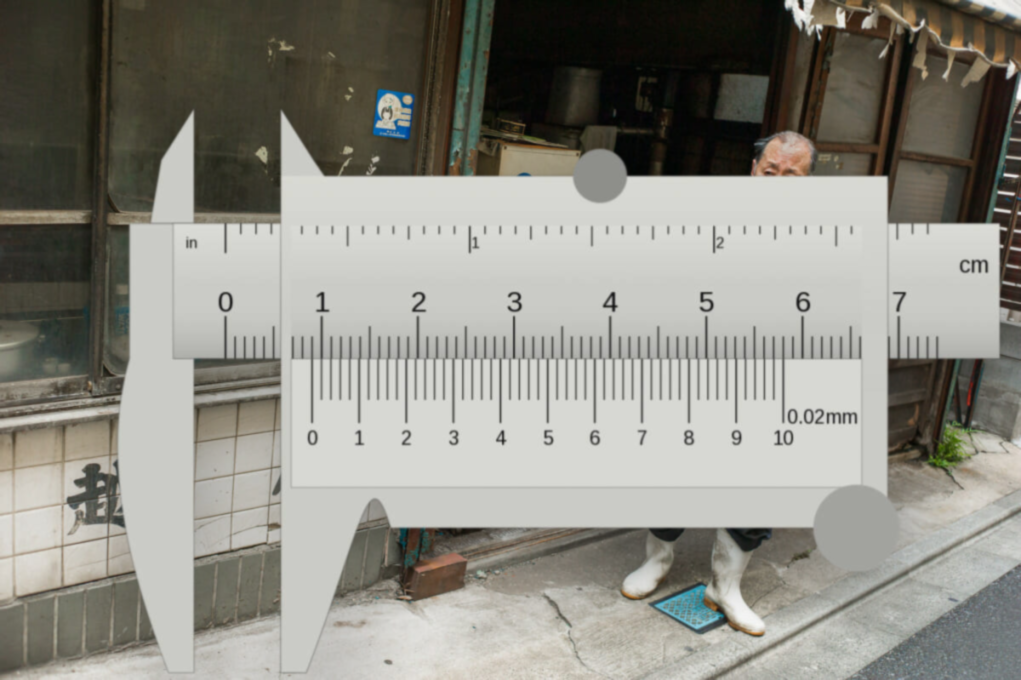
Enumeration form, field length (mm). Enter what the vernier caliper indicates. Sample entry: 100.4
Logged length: 9.0
